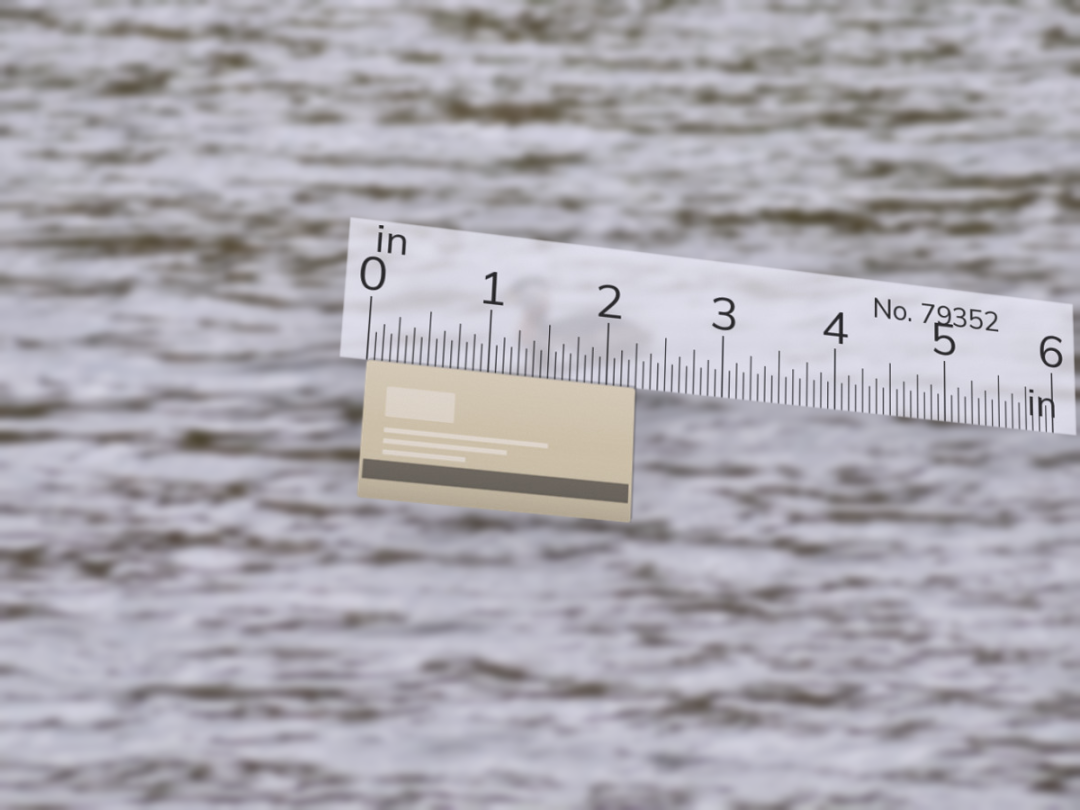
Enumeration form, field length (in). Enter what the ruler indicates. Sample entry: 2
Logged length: 2.25
